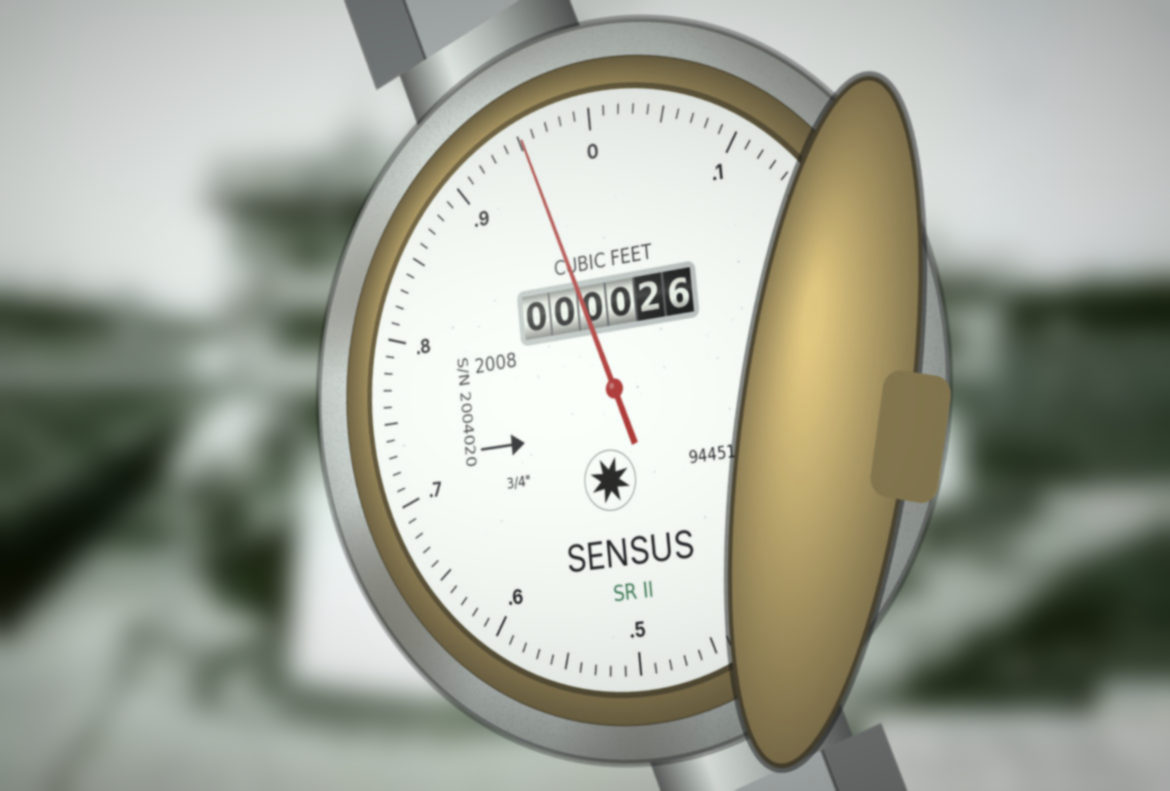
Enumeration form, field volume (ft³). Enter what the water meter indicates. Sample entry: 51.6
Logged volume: 25.95
